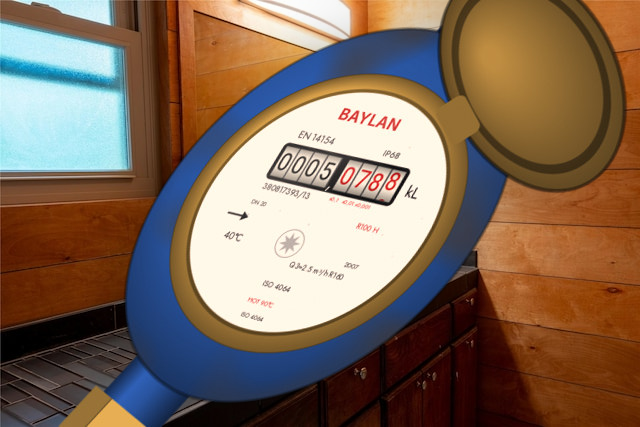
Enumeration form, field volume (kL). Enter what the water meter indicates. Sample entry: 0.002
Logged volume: 5.0788
